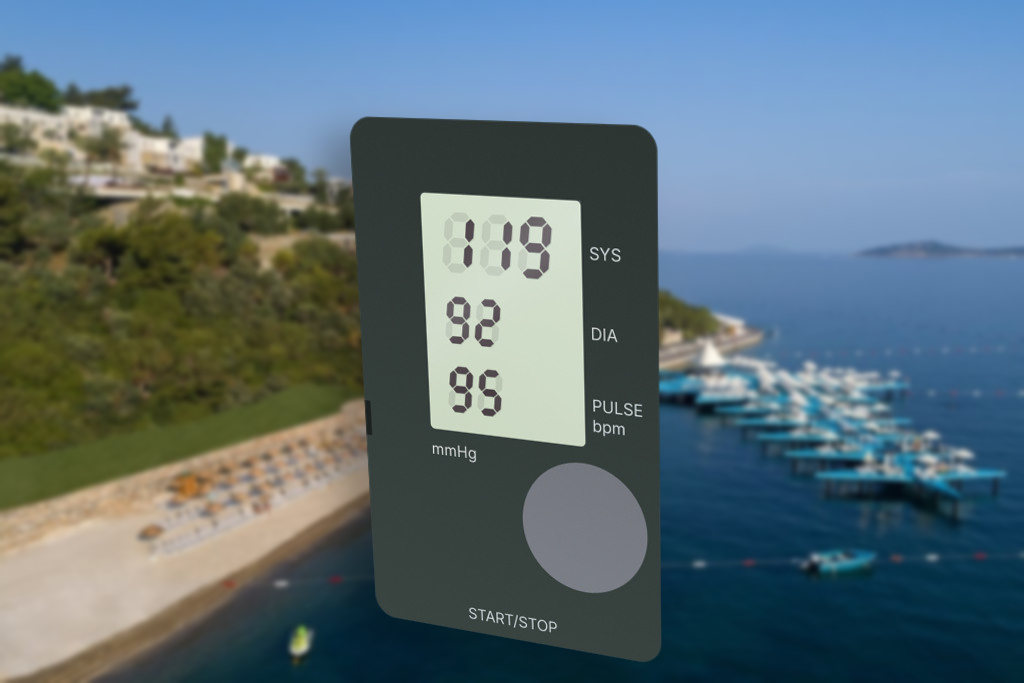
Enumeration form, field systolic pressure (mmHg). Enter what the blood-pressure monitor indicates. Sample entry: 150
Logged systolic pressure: 119
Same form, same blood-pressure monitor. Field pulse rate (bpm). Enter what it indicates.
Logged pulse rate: 95
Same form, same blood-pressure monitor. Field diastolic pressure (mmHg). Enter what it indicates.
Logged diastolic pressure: 92
